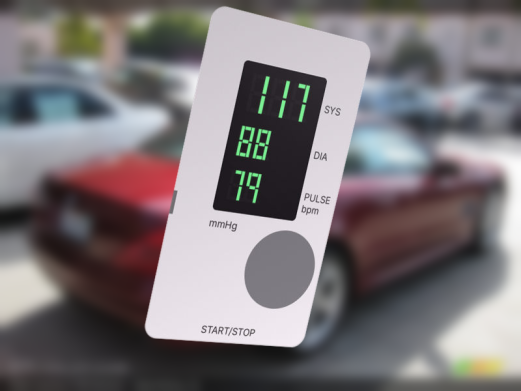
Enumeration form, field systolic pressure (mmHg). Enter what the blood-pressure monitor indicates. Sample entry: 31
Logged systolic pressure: 117
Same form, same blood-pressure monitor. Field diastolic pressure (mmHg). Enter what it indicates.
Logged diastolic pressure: 88
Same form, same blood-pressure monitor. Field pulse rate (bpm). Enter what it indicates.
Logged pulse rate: 79
